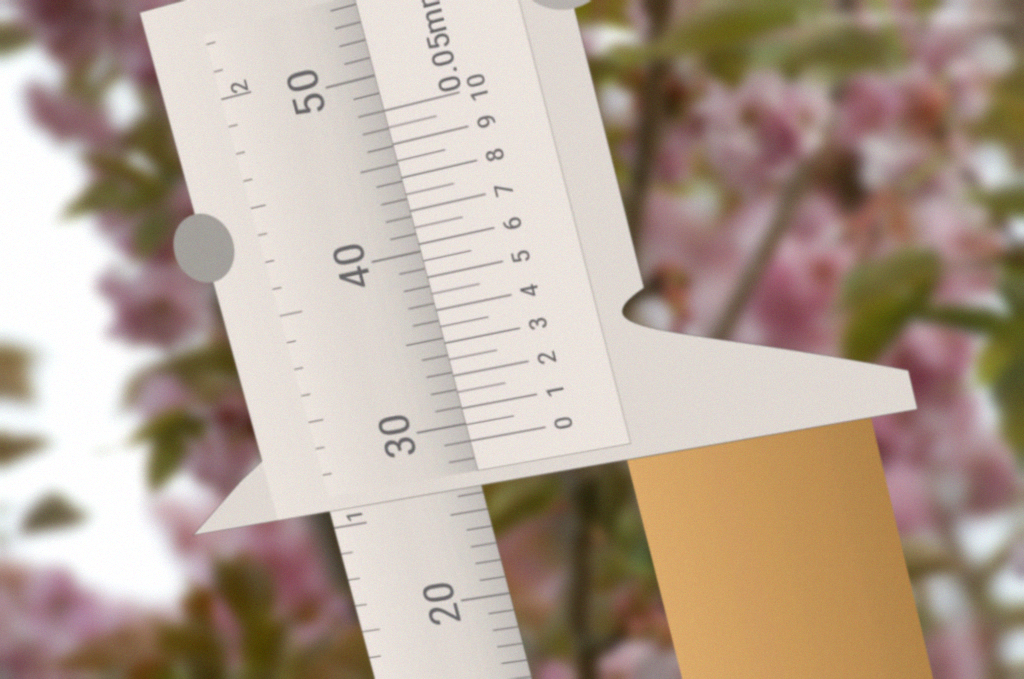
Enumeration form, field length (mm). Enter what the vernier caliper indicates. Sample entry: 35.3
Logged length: 29.0
